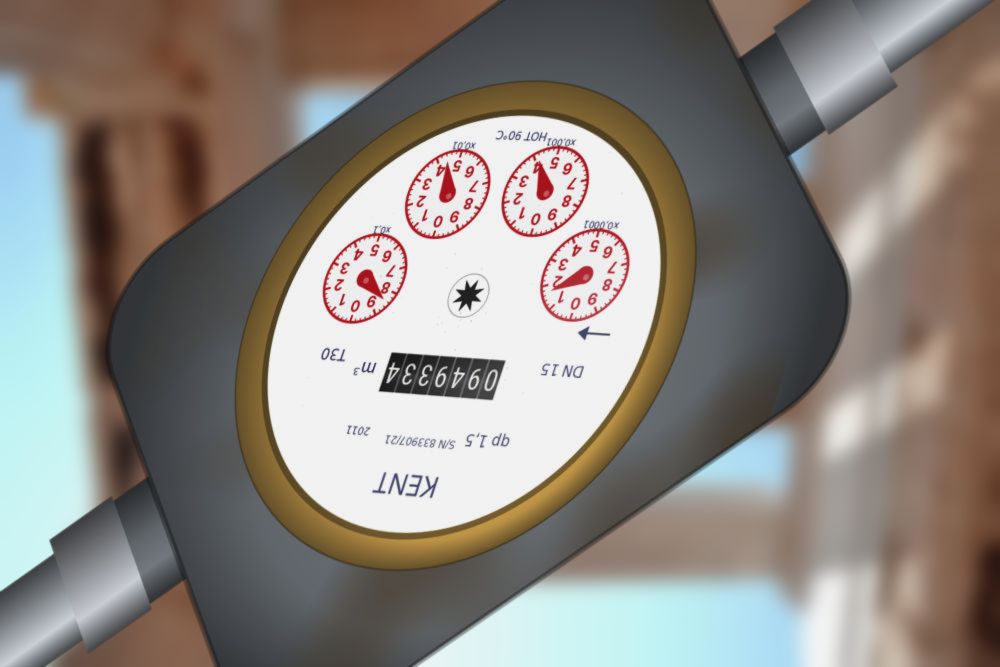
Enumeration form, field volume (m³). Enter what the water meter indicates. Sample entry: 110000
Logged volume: 949334.8441
